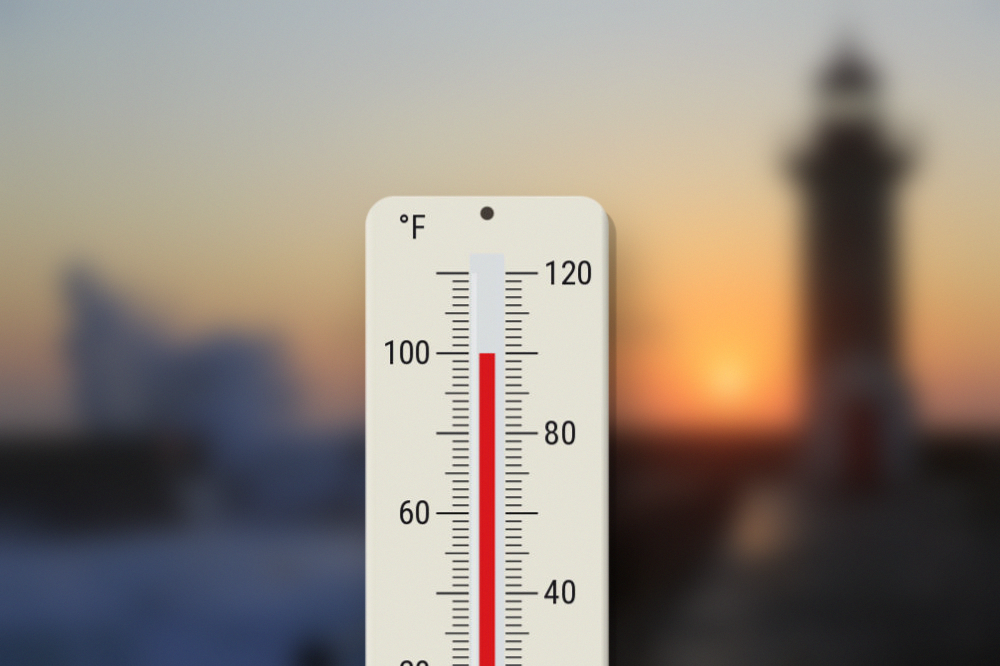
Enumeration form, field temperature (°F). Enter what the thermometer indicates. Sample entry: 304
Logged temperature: 100
